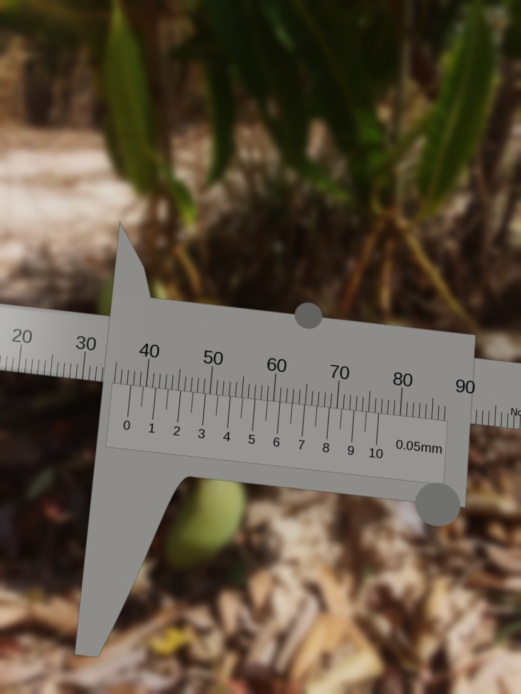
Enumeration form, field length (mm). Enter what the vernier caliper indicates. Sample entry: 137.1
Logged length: 37.6
